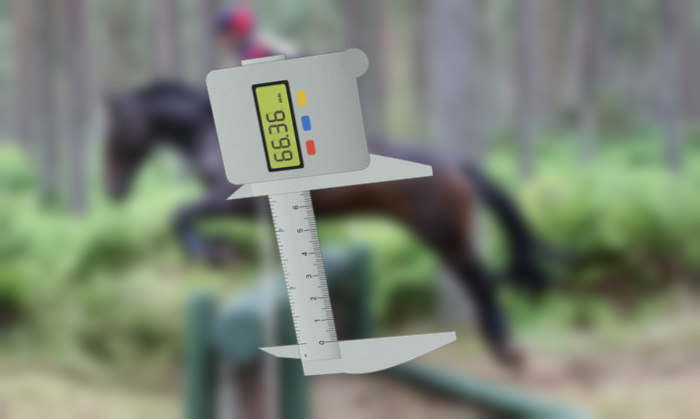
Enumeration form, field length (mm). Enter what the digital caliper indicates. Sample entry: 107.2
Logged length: 66.36
